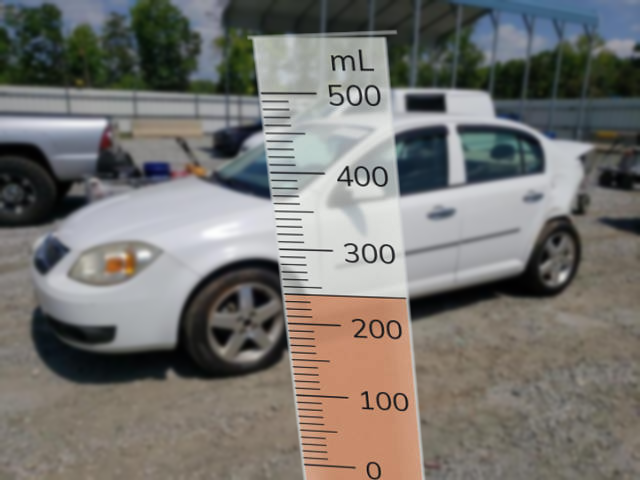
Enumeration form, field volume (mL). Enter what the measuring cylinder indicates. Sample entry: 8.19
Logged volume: 240
